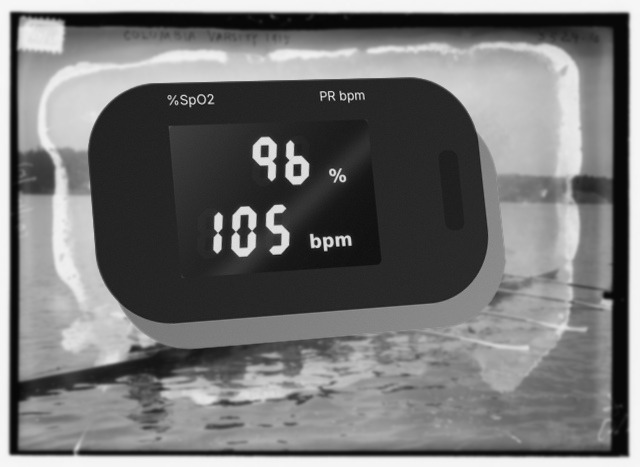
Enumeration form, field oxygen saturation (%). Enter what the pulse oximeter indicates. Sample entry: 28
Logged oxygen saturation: 96
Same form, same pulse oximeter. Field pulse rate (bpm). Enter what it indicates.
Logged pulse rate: 105
